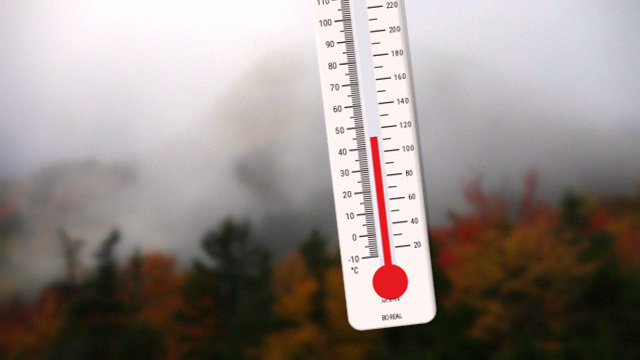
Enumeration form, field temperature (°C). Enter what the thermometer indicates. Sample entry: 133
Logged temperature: 45
